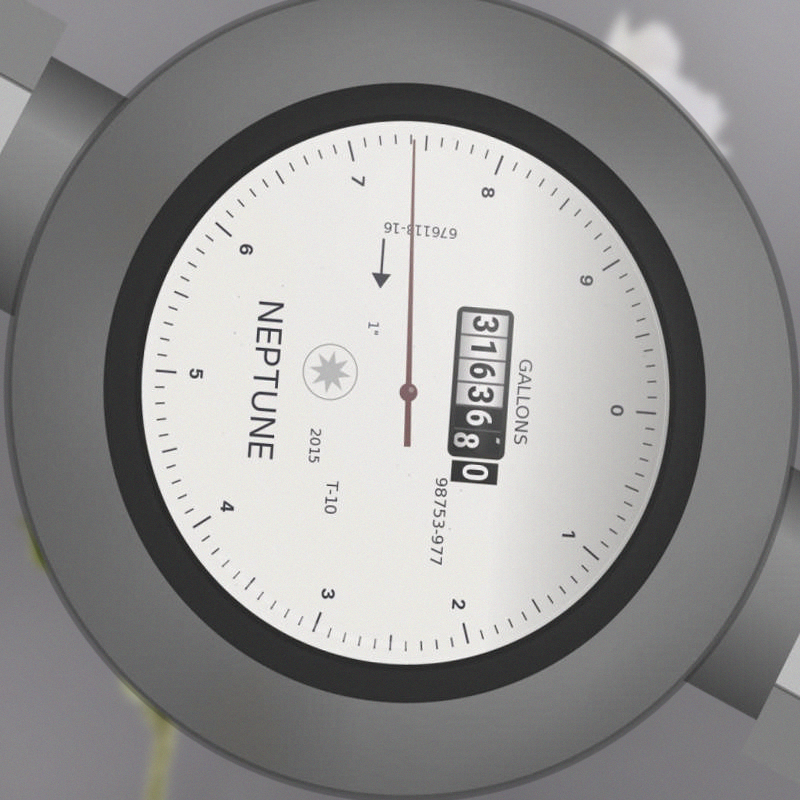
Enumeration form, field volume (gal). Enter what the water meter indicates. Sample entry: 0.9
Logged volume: 3163677.4
